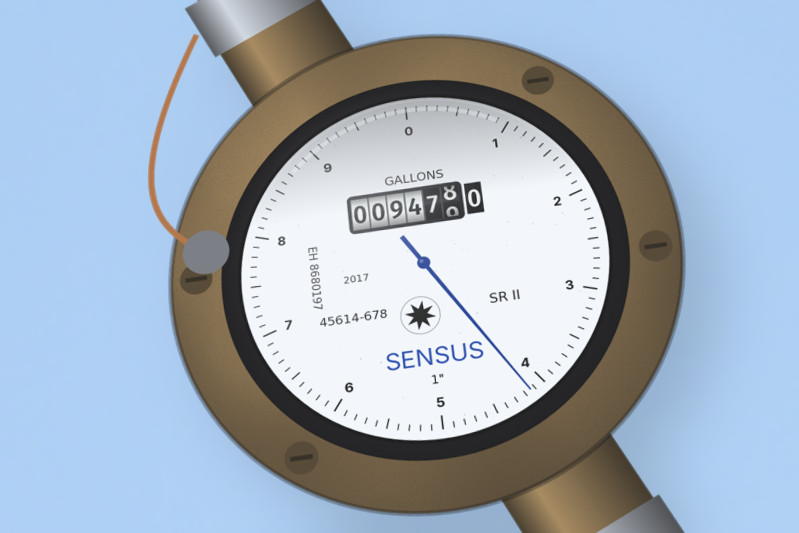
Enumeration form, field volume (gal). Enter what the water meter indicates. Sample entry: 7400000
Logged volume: 94784.1
